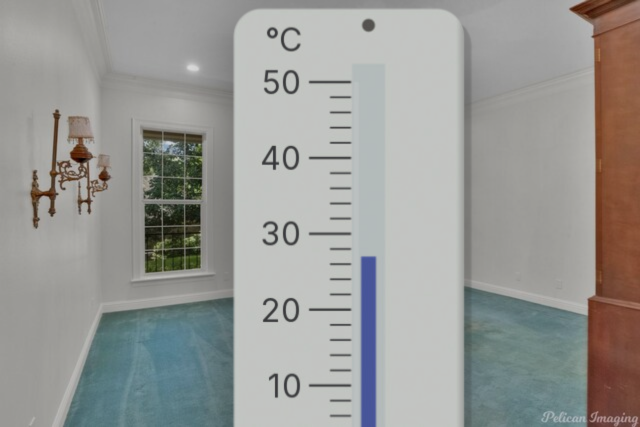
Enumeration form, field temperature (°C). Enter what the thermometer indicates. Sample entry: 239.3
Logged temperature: 27
